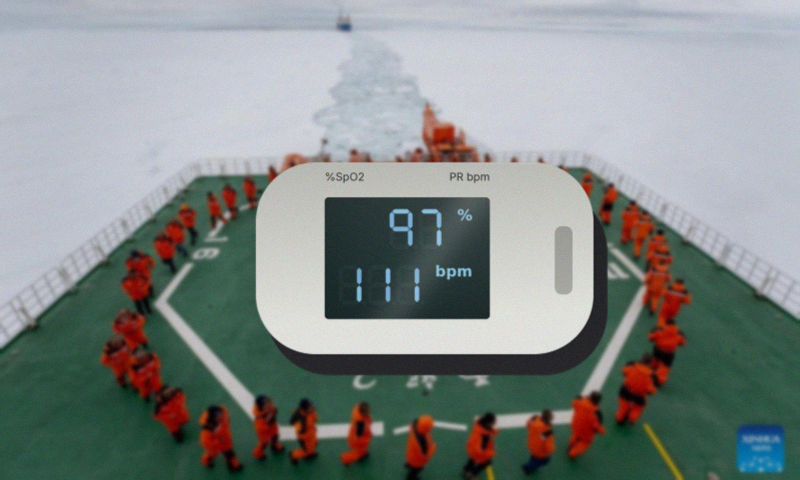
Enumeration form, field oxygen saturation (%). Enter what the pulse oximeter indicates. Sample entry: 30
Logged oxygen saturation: 97
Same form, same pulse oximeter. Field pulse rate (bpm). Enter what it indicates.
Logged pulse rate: 111
